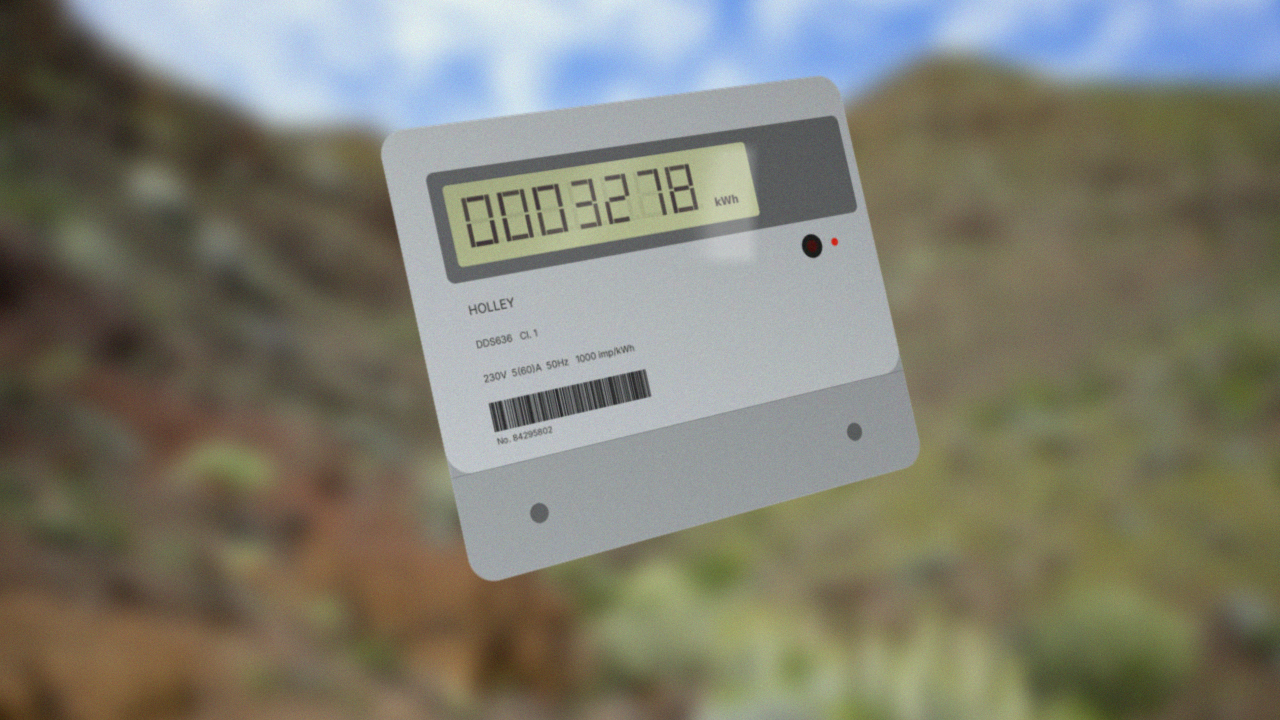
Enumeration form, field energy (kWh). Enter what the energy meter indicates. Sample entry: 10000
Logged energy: 3278
